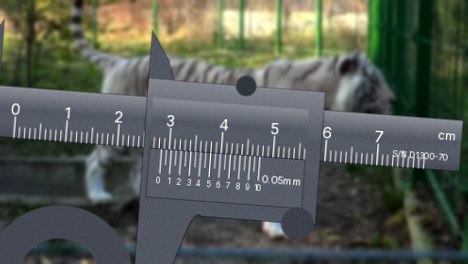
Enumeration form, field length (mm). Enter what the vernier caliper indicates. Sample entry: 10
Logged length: 28.5
